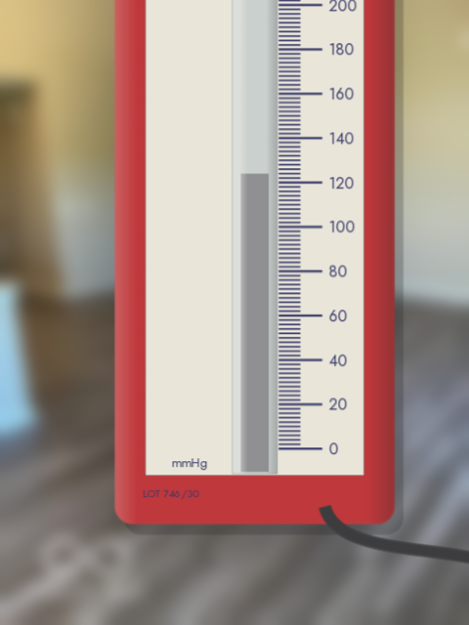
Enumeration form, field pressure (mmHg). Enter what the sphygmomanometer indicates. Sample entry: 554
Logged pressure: 124
